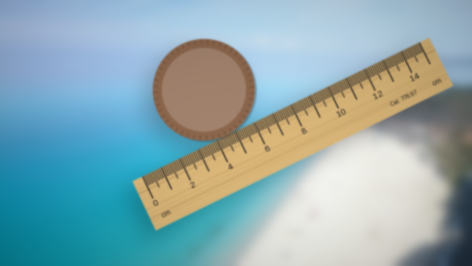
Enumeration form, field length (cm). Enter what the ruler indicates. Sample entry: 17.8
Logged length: 5
